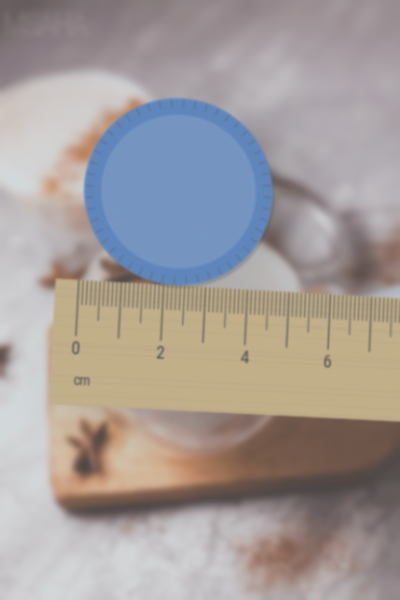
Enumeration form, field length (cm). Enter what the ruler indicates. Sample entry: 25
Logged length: 4.5
